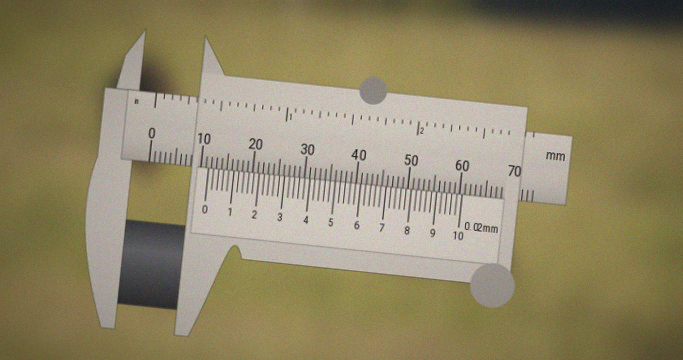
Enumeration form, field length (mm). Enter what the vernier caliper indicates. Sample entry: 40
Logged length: 11.5
